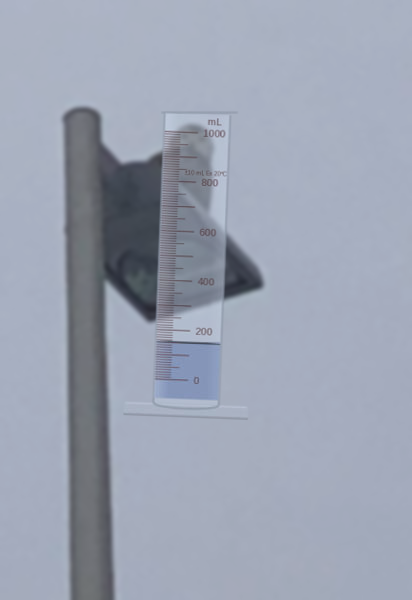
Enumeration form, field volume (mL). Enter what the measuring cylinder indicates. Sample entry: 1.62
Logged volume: 150
